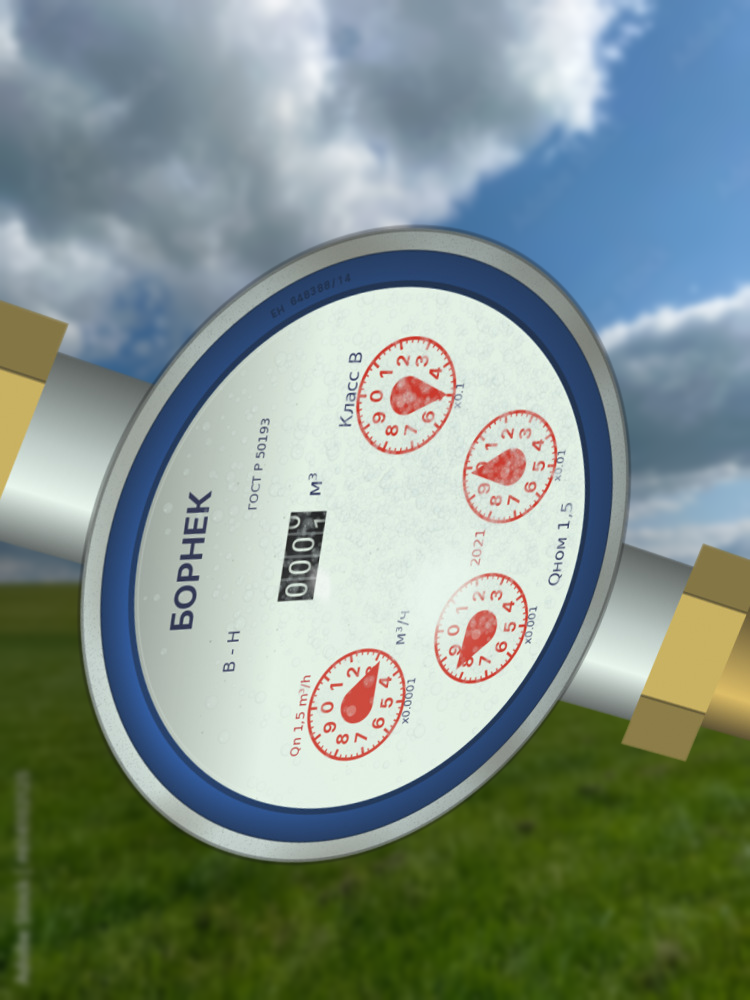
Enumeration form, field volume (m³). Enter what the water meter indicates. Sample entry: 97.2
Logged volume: 0.4983
